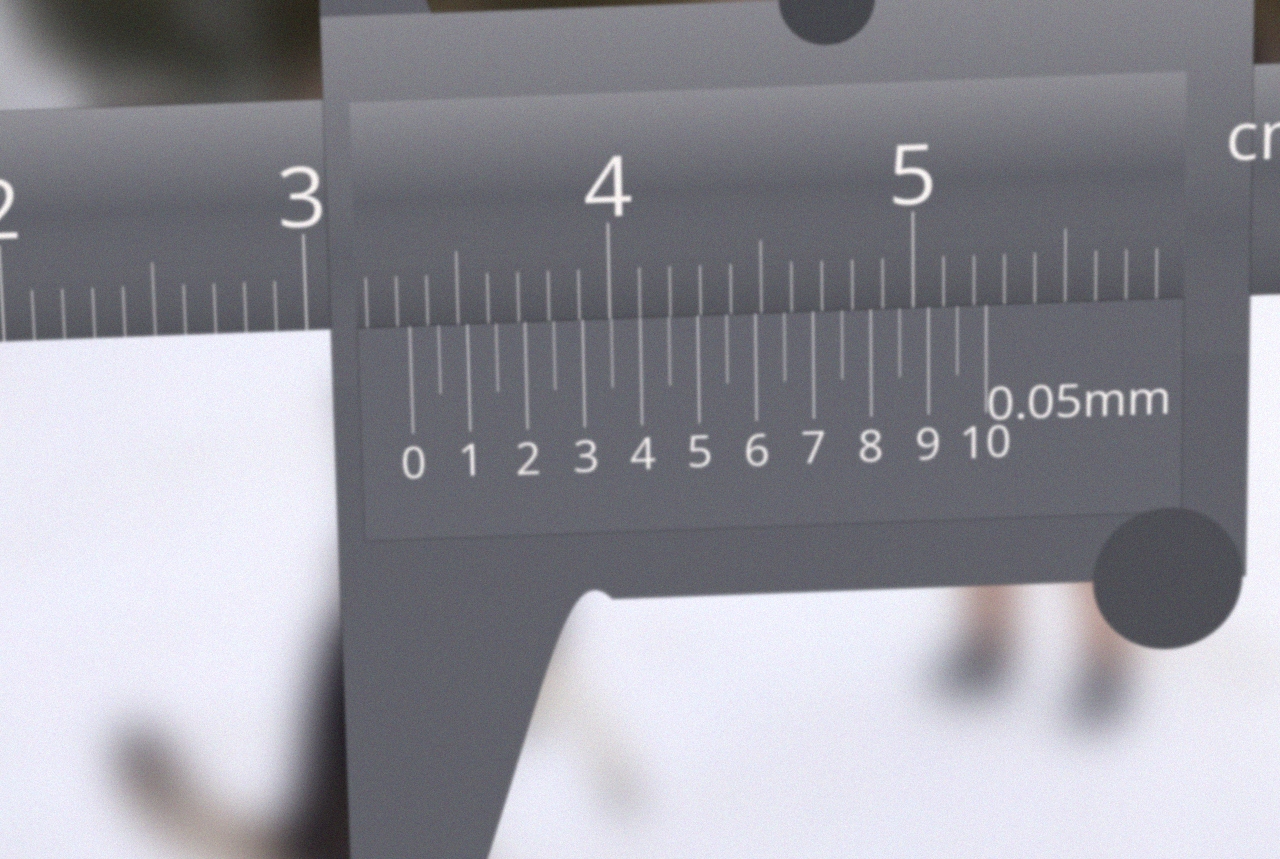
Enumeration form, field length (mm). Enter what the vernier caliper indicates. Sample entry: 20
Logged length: 33.4
